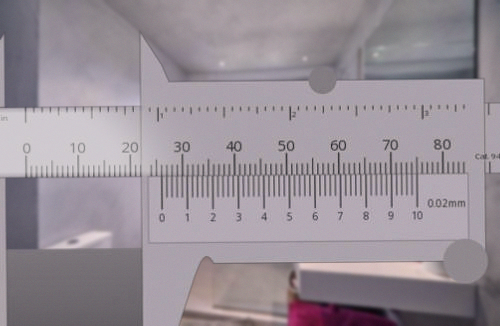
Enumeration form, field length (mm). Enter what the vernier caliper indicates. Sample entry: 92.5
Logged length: 26.0
